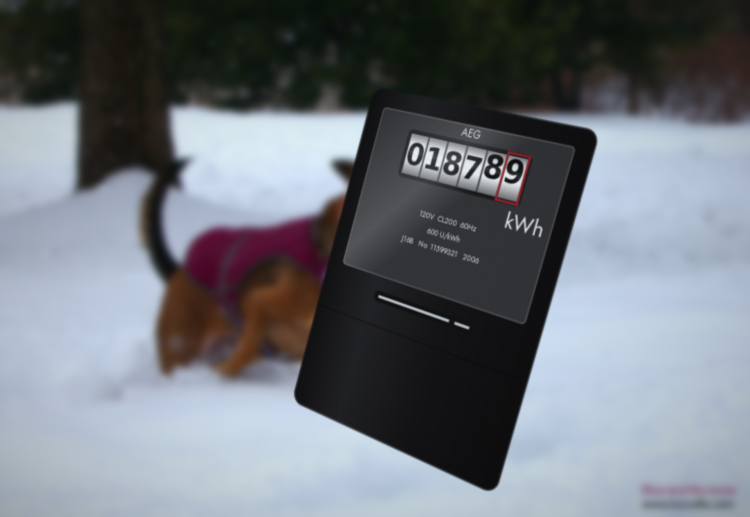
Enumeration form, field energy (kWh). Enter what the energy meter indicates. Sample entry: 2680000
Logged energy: 1878.9
